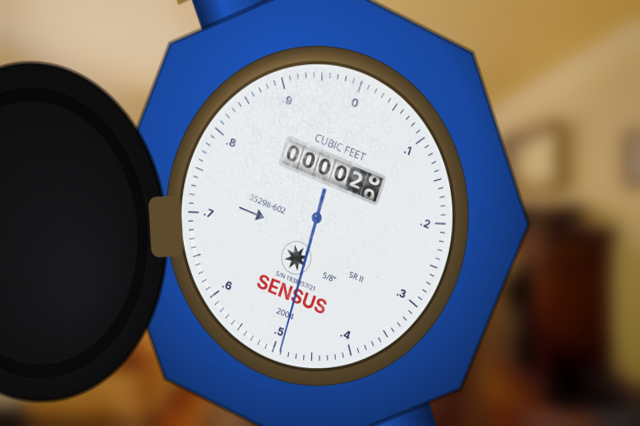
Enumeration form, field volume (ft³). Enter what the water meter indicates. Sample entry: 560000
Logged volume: 28.49
